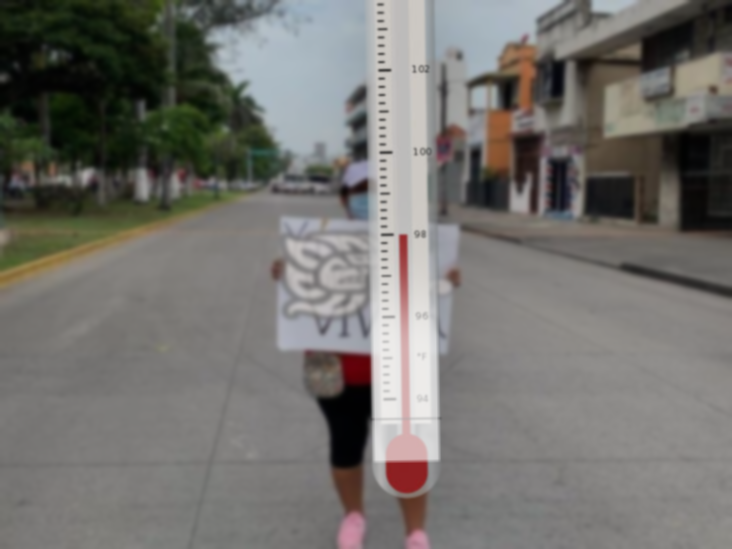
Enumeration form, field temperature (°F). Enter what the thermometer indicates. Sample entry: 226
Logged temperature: 98
